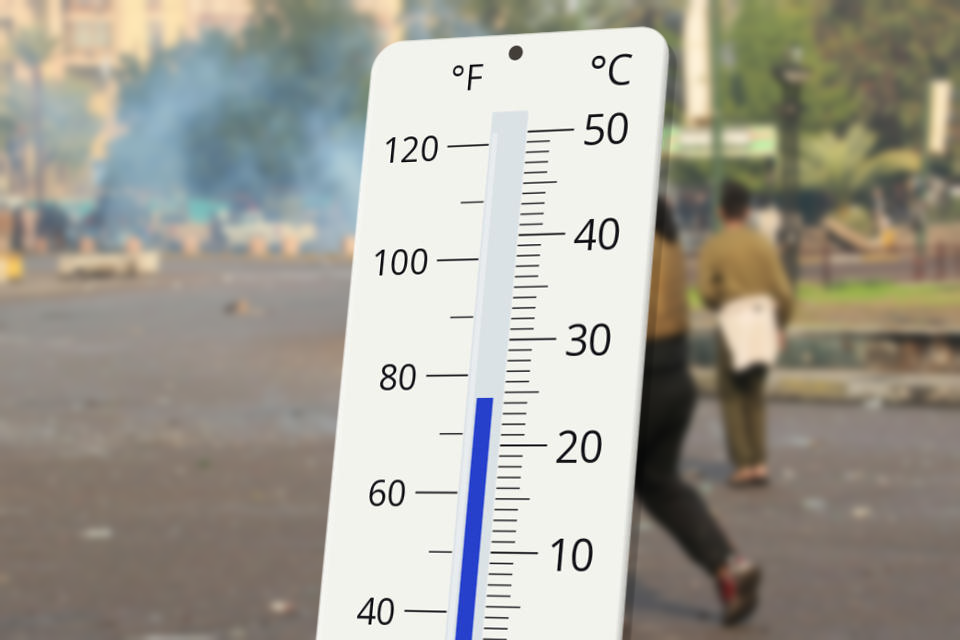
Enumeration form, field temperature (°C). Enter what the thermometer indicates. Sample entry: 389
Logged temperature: 24.5
